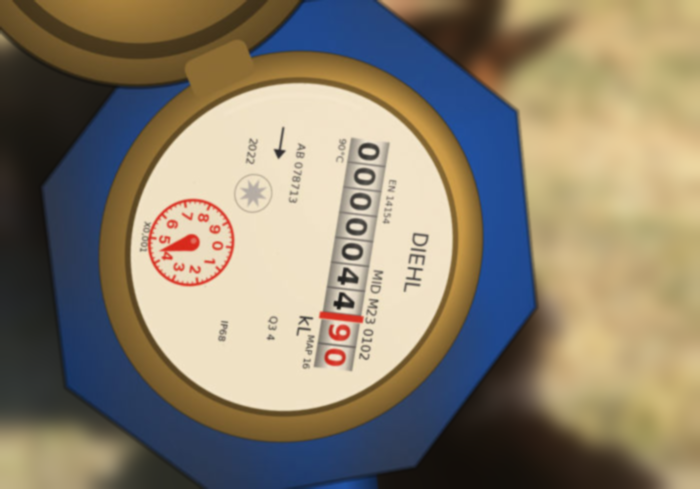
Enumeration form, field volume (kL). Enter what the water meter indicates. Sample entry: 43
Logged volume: 44.904
